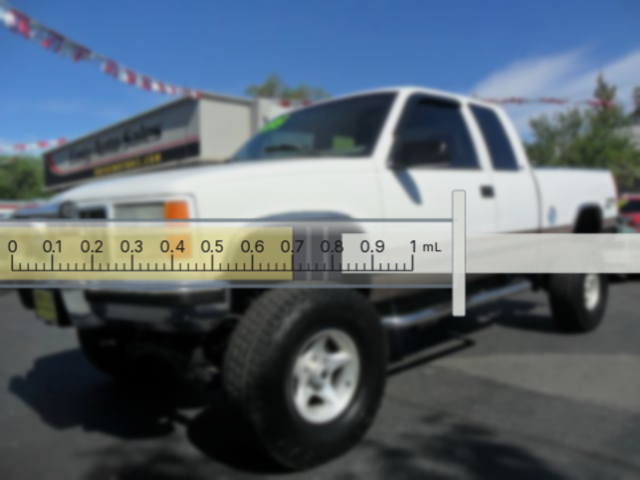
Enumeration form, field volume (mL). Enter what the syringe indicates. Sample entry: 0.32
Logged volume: 0.7
